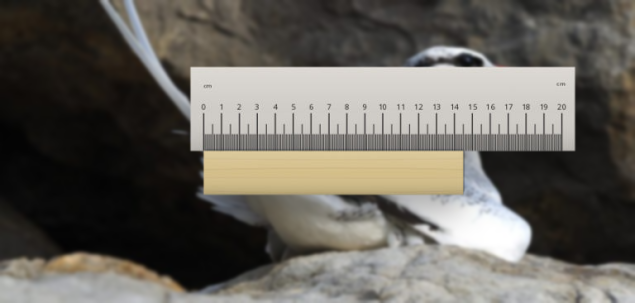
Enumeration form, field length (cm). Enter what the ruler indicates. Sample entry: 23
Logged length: 14.5
